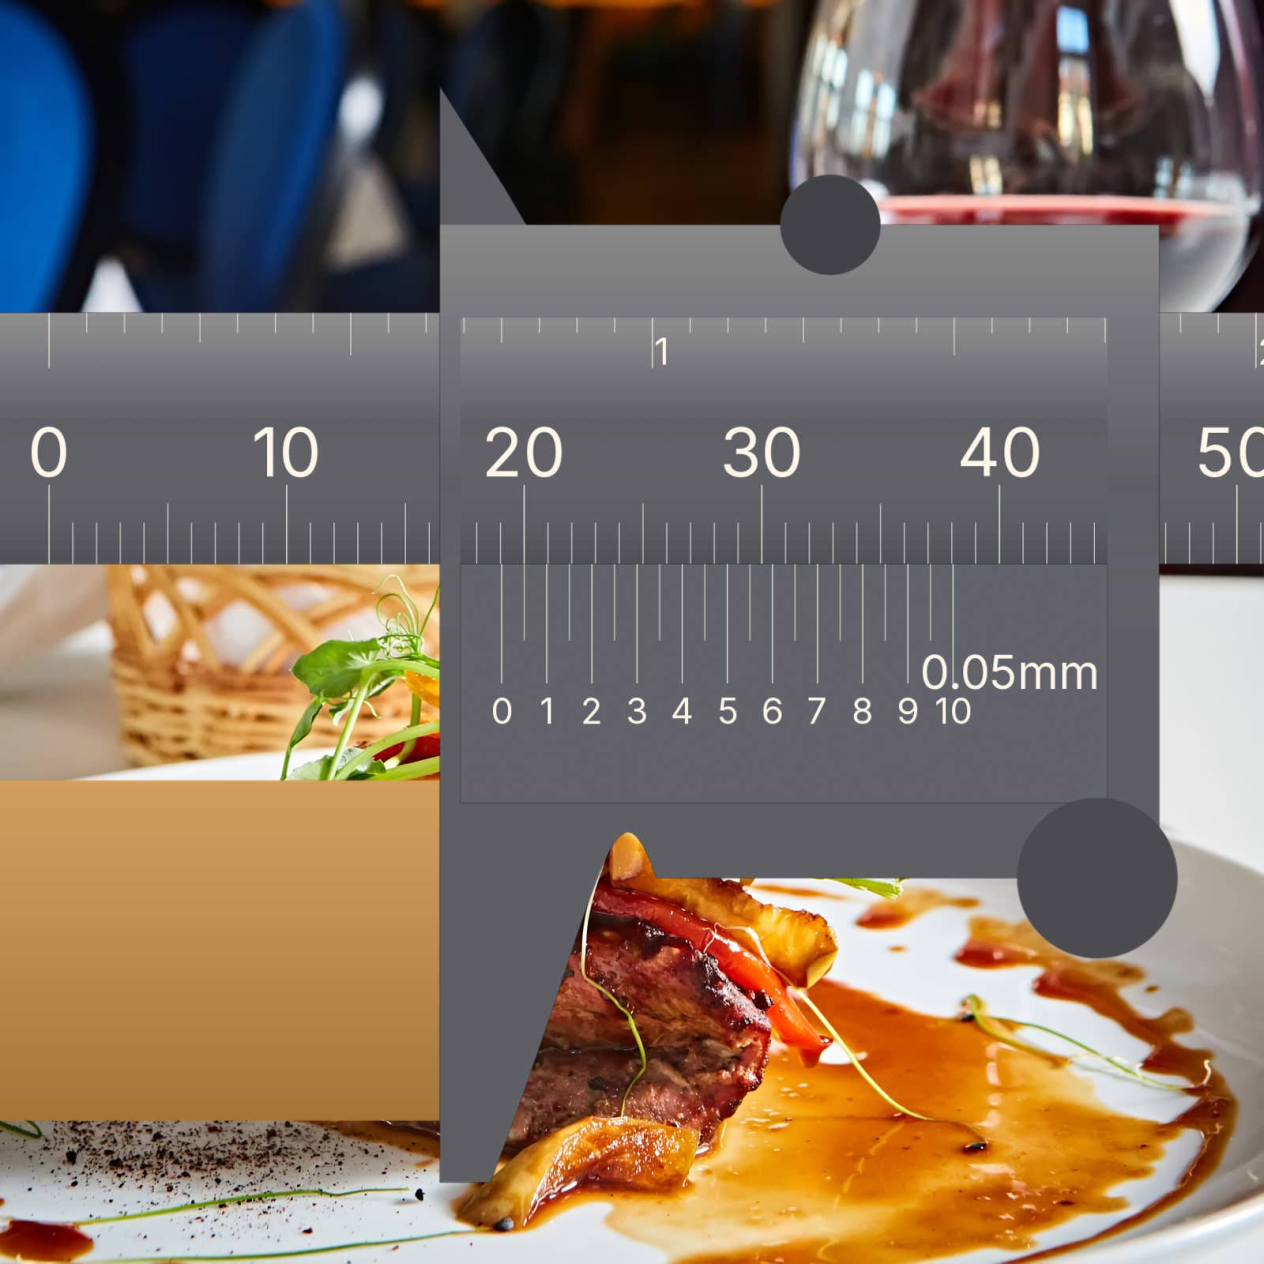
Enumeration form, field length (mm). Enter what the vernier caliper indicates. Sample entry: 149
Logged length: 19.05
